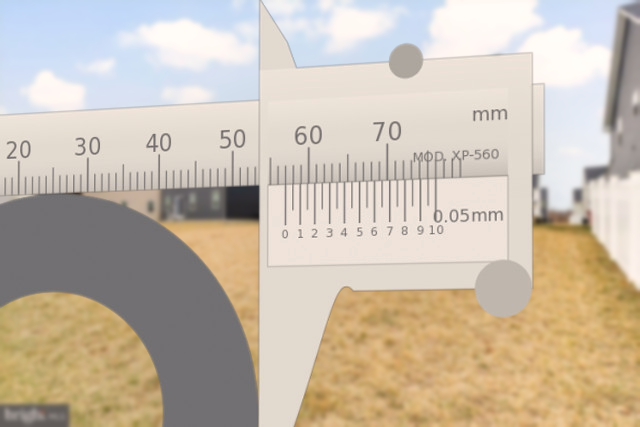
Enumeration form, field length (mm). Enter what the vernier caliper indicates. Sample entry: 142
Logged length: 57.0
